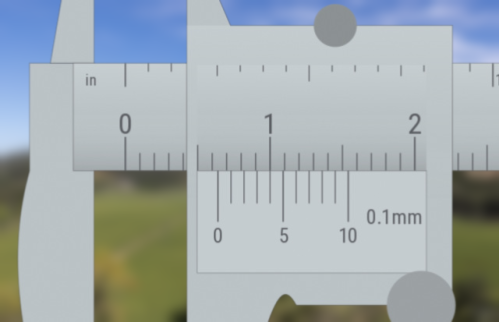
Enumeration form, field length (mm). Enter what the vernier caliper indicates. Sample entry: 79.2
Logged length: 6.4
